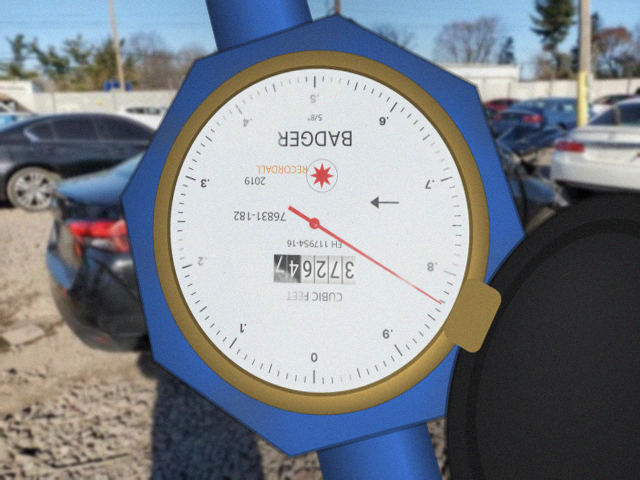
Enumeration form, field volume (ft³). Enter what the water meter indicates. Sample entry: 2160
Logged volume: 372646.83
